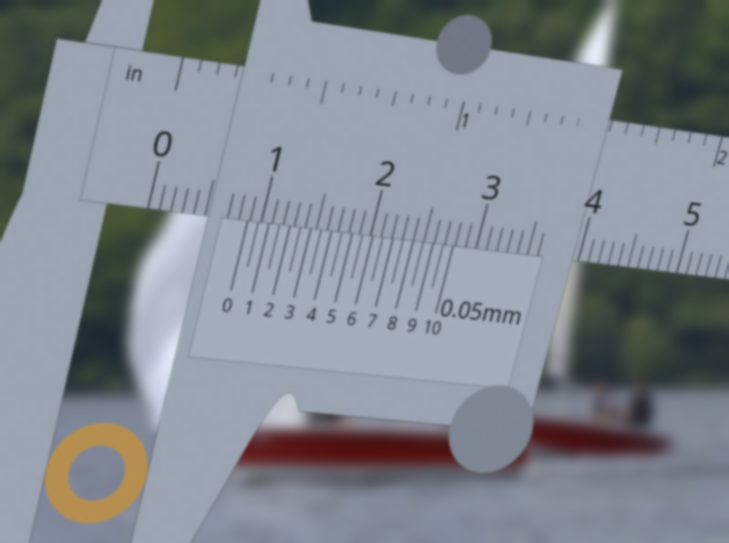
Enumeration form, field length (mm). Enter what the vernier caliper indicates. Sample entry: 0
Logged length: 8.8
